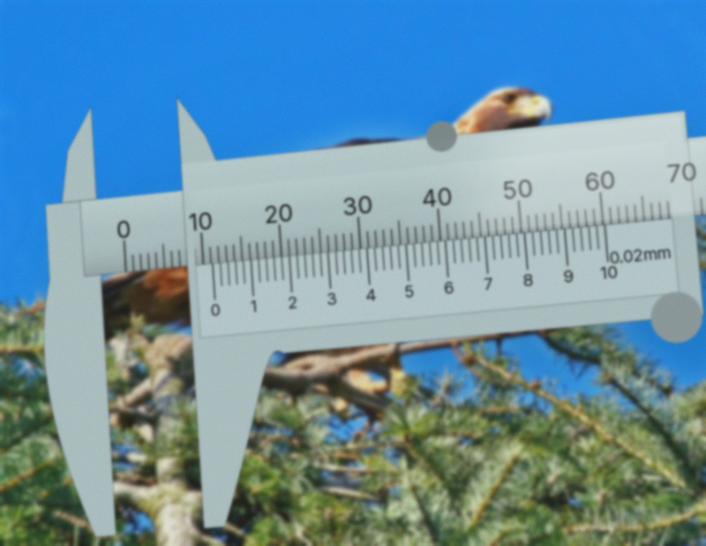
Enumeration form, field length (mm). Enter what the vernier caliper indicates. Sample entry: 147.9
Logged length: 11.2
